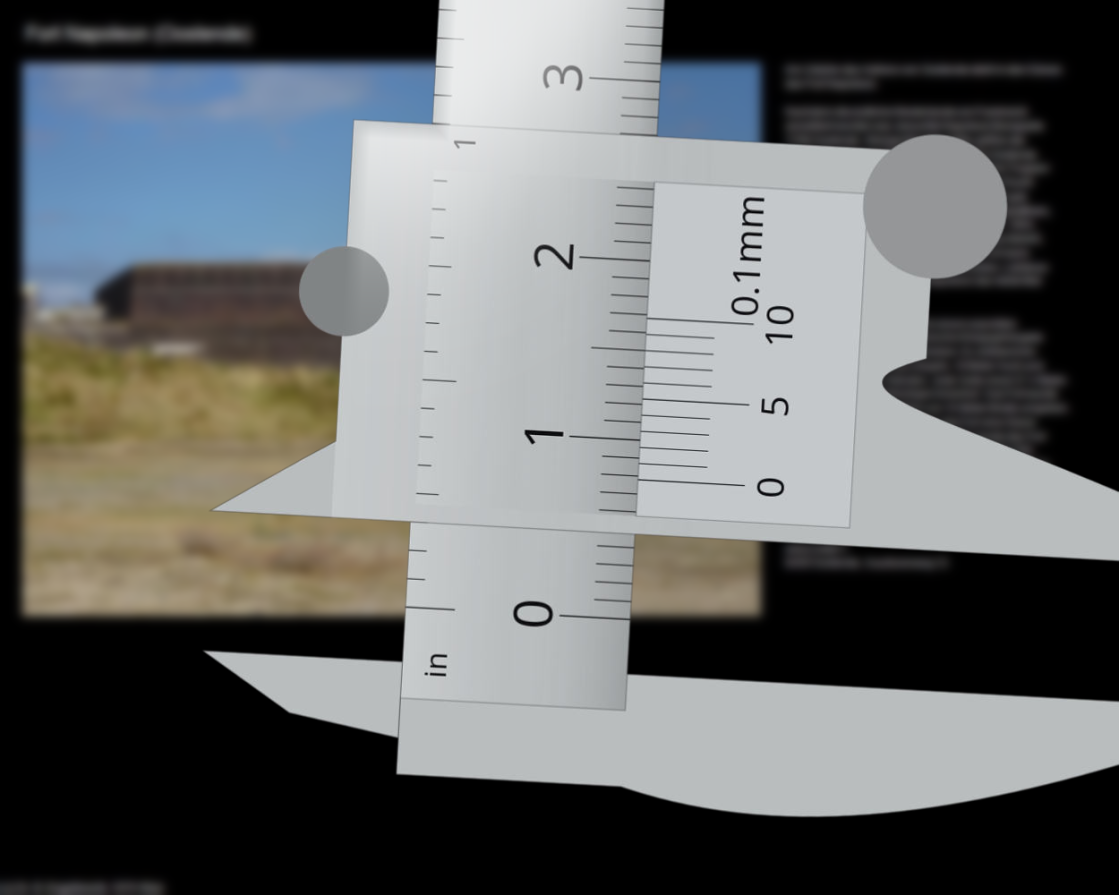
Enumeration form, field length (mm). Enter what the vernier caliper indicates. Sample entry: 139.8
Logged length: 7.8
